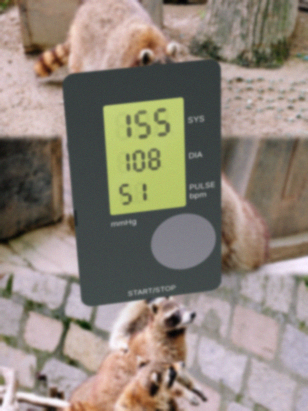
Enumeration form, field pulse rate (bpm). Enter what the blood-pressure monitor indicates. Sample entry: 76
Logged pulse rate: 51
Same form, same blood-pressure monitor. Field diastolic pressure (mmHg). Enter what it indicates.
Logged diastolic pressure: 108
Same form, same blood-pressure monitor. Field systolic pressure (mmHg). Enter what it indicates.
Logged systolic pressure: 155
